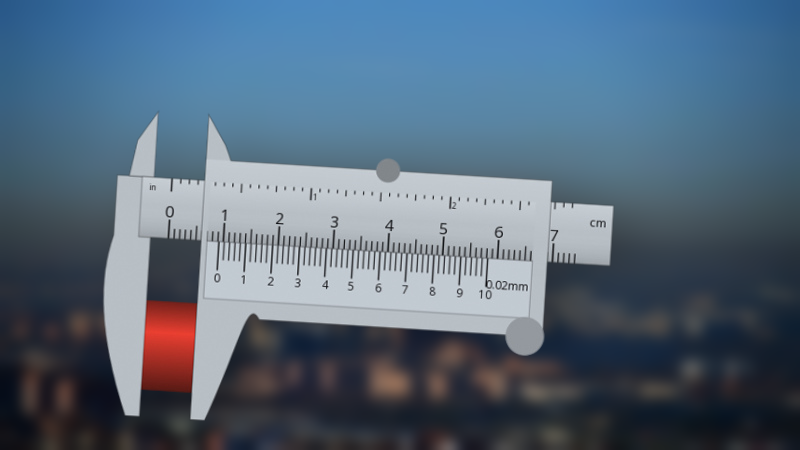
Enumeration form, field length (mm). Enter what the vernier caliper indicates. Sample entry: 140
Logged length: 9.2
